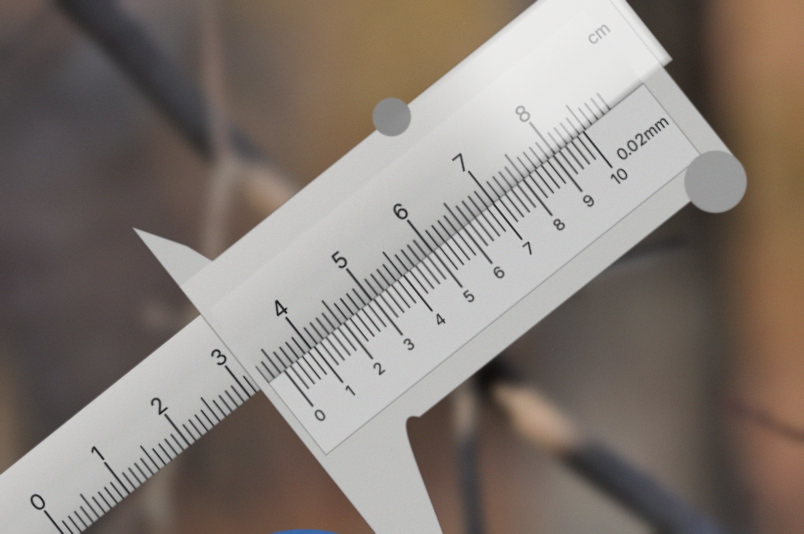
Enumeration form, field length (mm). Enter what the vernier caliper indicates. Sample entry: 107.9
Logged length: 35.6
